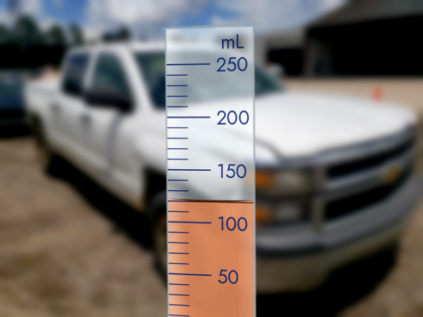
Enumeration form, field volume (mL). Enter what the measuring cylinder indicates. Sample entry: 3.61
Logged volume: 120
